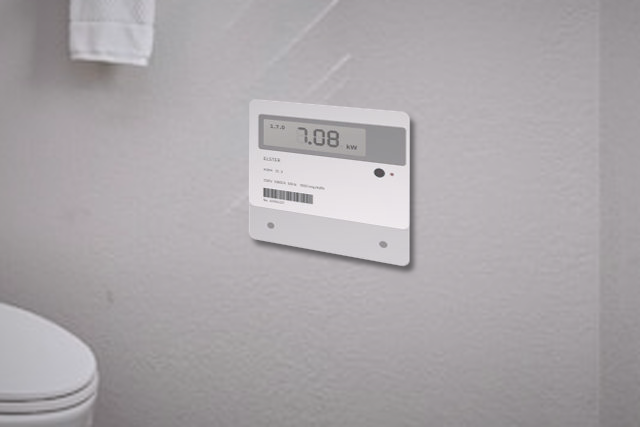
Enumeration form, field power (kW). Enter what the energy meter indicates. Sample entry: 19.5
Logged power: 7.08
